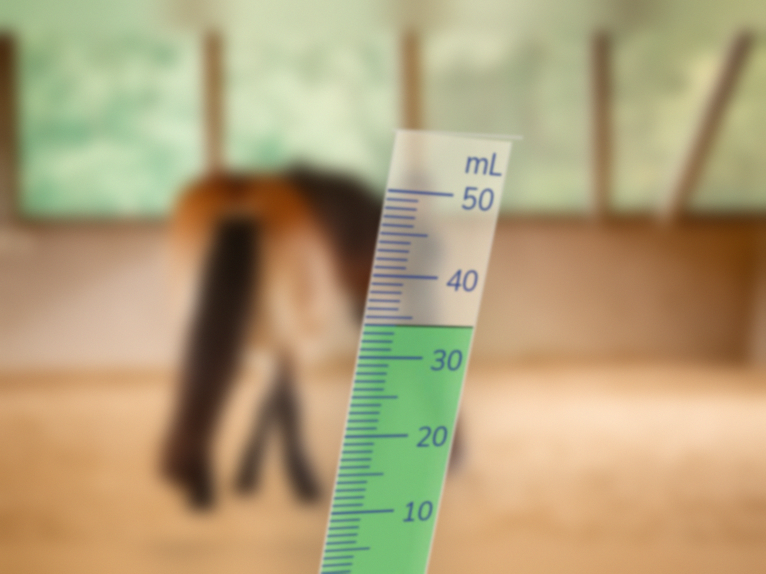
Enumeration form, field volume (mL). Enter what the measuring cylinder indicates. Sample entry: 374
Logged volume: 34
